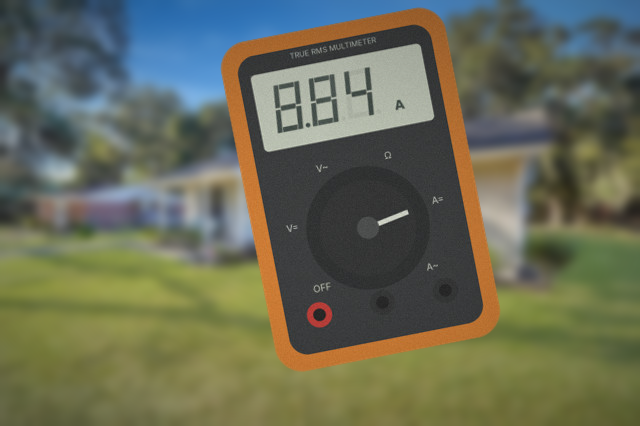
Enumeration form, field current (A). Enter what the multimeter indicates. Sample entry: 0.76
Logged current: 8.84
